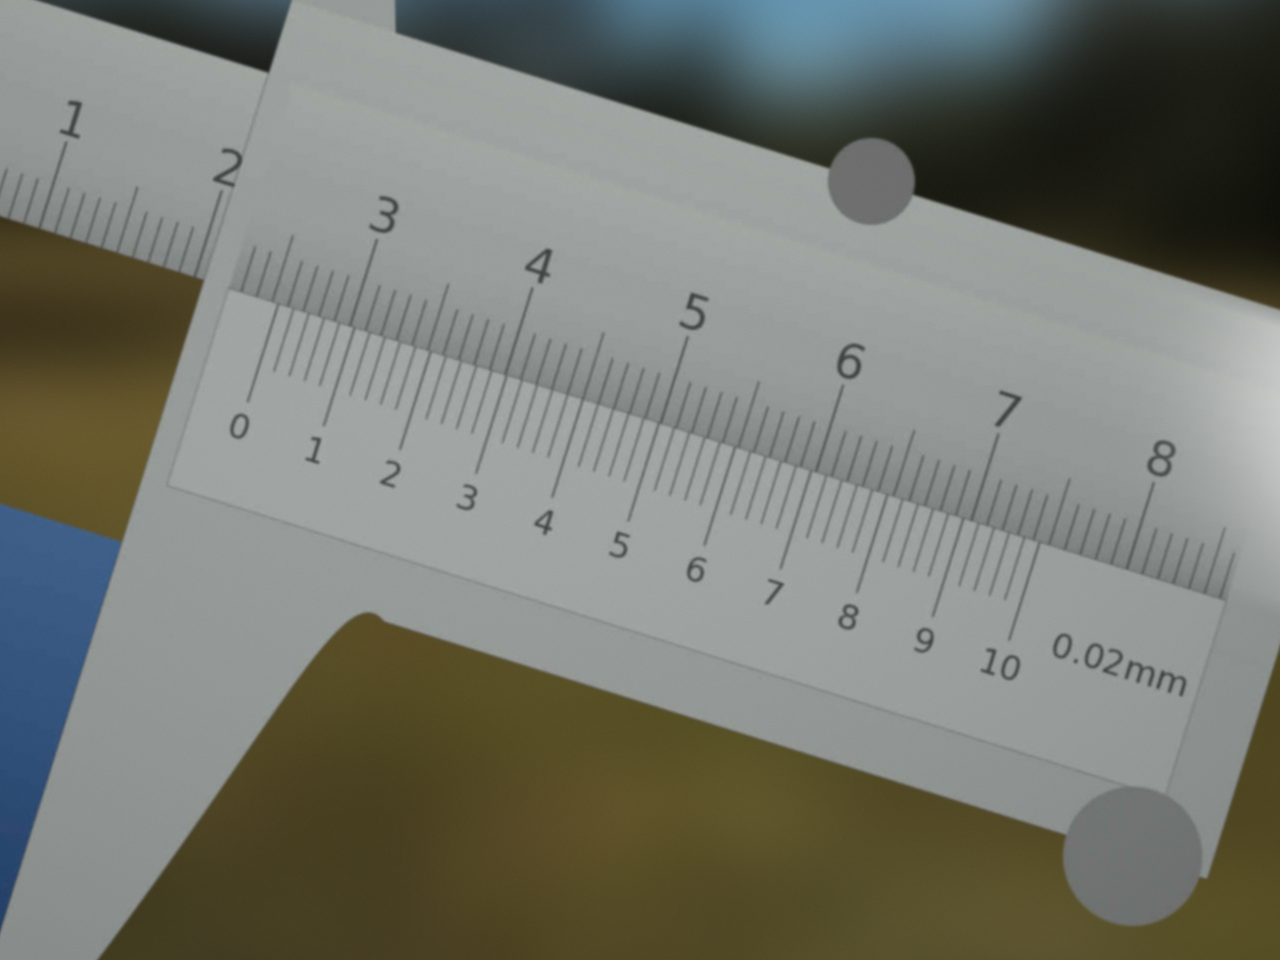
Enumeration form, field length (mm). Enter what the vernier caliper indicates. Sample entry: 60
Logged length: 25.4
